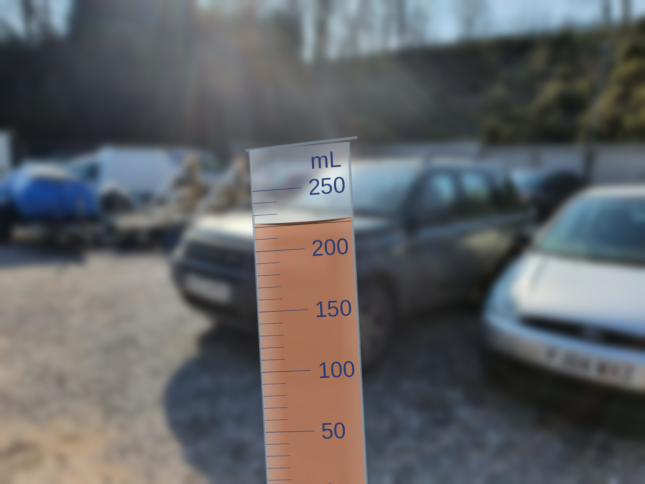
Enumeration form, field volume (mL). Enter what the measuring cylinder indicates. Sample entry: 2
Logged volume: 220
